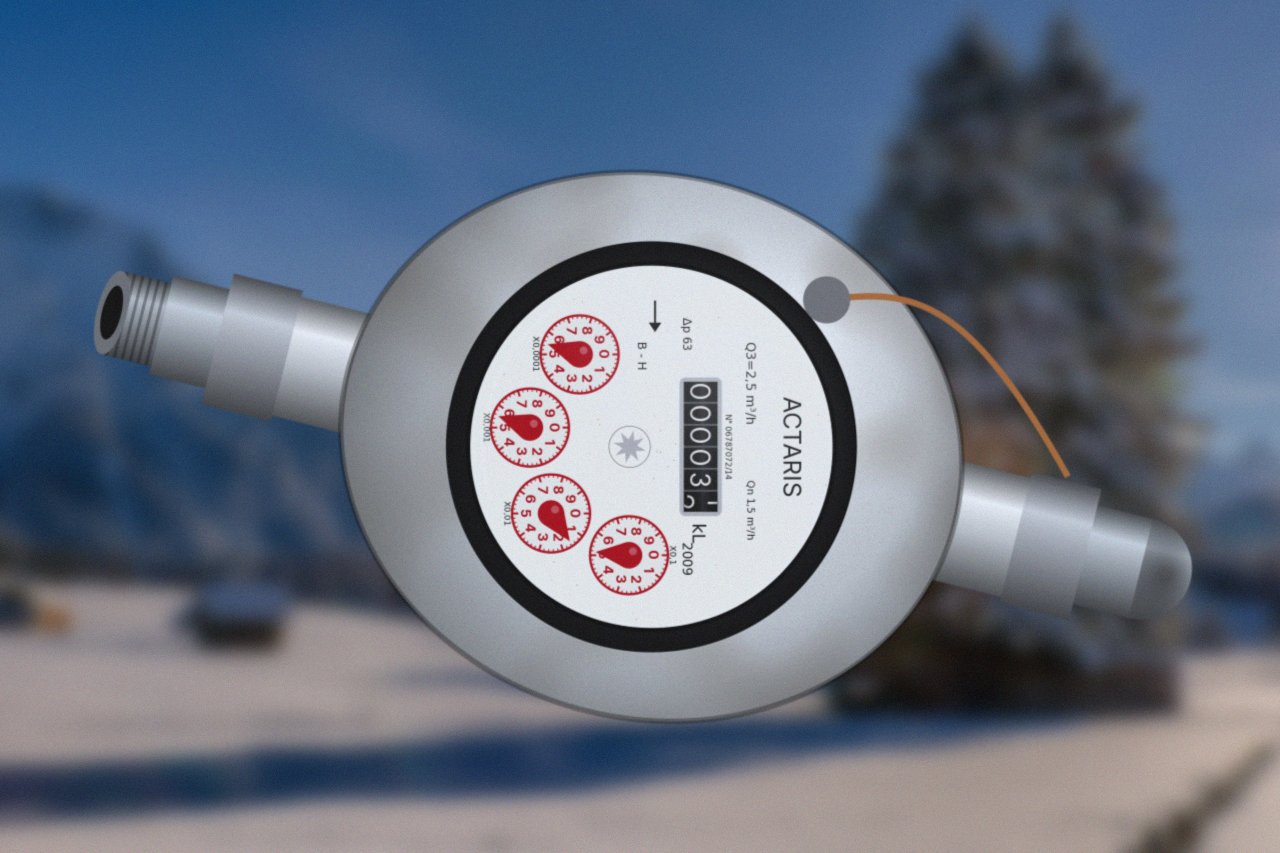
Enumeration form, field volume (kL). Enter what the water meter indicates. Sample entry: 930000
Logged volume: 31.5155
